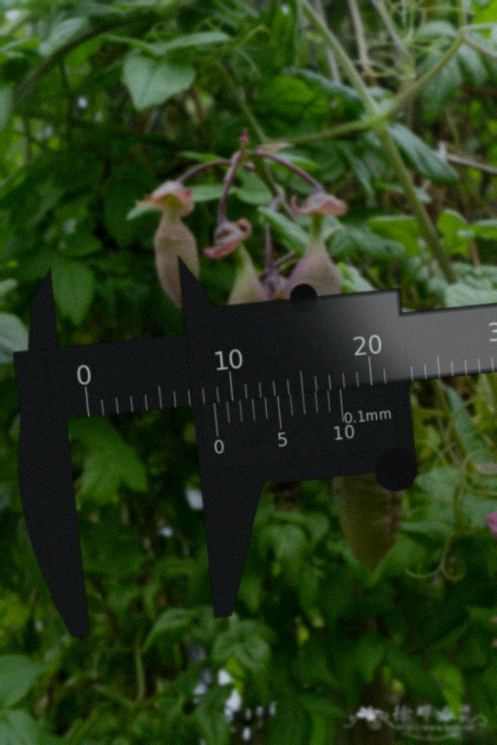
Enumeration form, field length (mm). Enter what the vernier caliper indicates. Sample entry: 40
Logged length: 8.7
